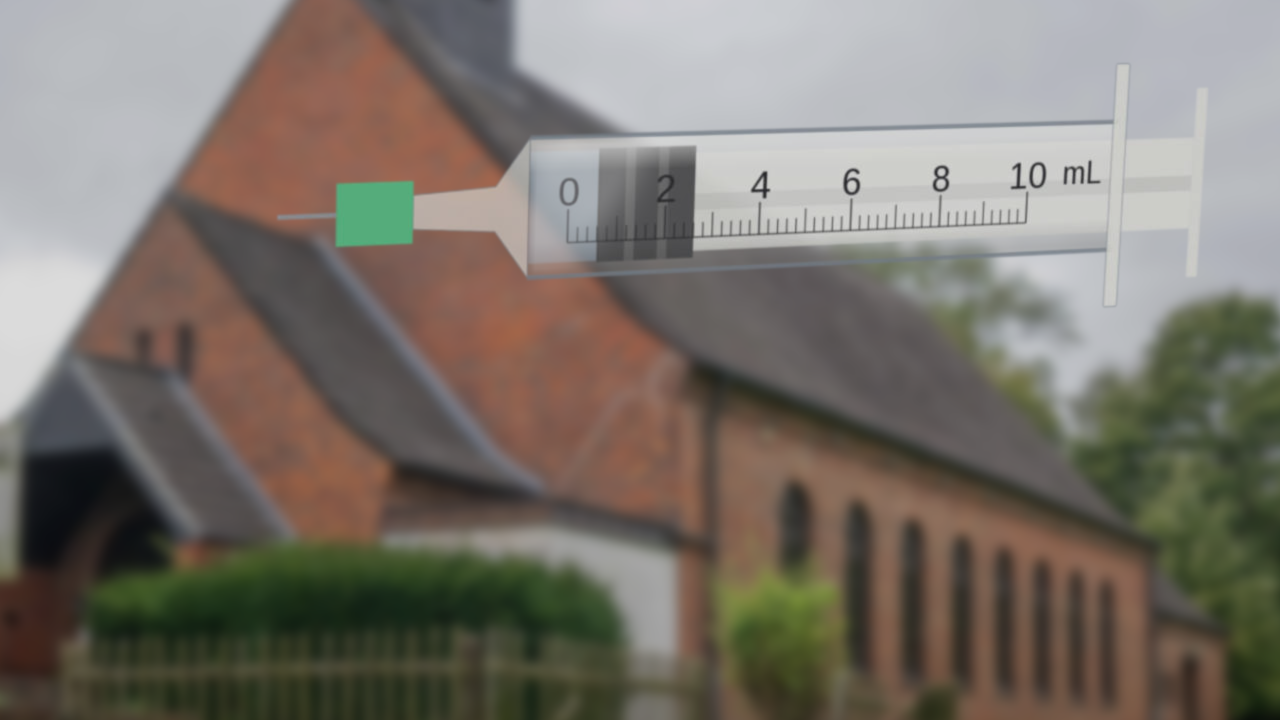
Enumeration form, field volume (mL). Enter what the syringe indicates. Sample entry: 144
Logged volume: 0.6
